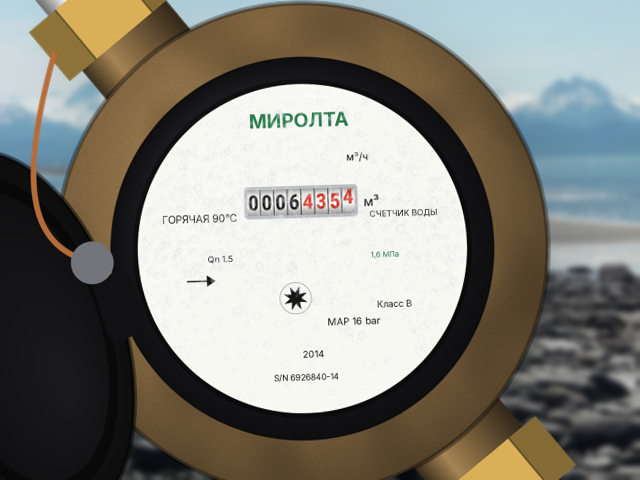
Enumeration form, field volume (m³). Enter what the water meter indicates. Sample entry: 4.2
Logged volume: 6.4354
